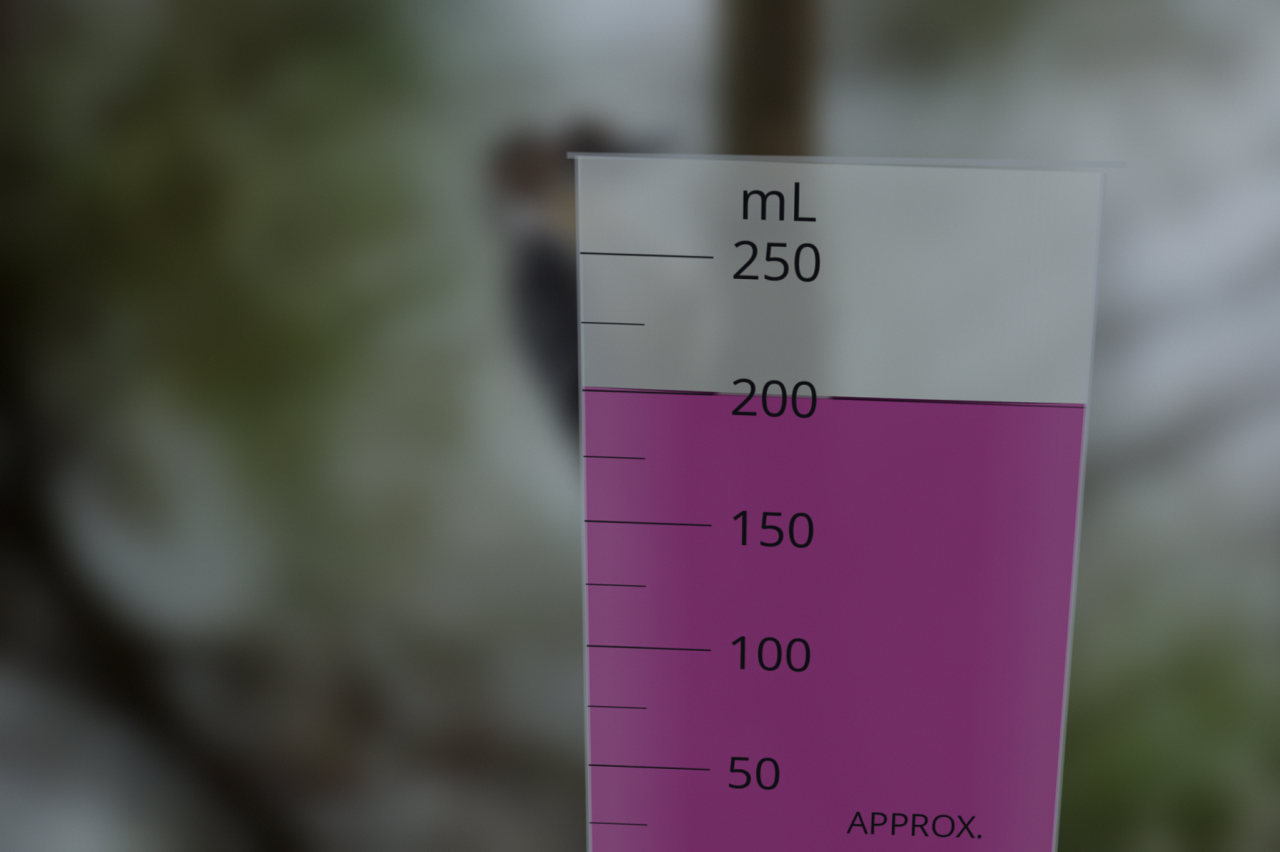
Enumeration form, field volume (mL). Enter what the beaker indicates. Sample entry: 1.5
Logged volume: 200
